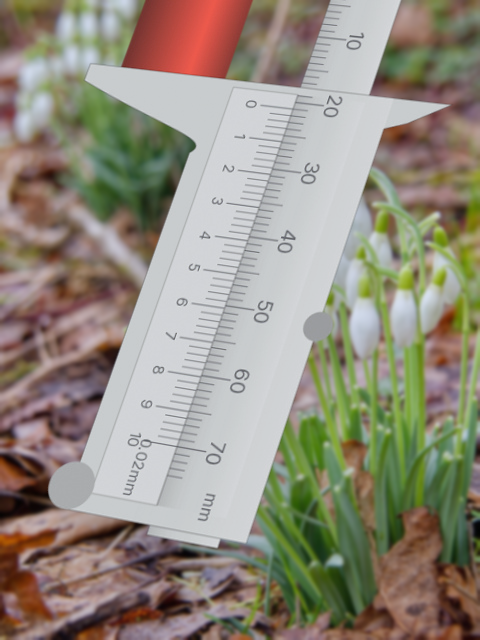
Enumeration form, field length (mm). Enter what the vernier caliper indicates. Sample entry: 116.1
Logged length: 21.0
